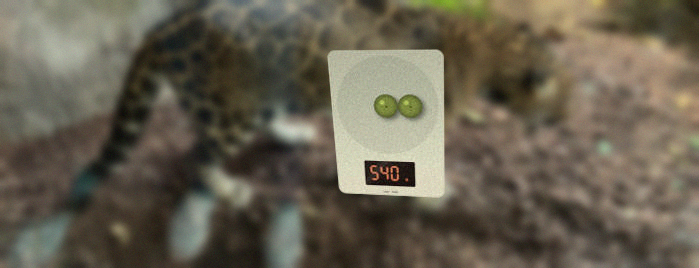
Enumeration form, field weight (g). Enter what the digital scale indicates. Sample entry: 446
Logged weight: 540
